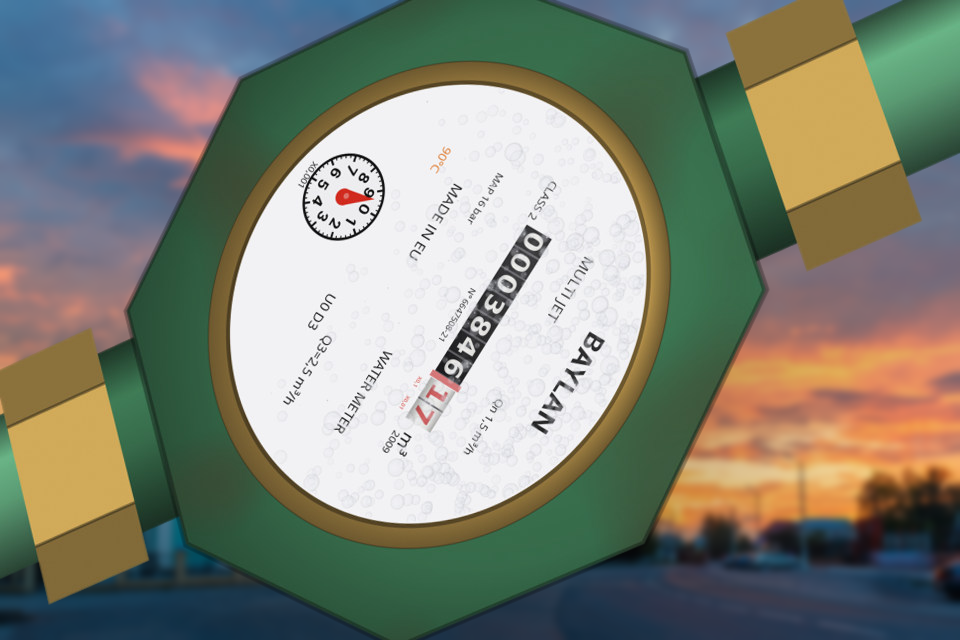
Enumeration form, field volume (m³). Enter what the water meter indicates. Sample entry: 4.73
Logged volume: 3846.169
